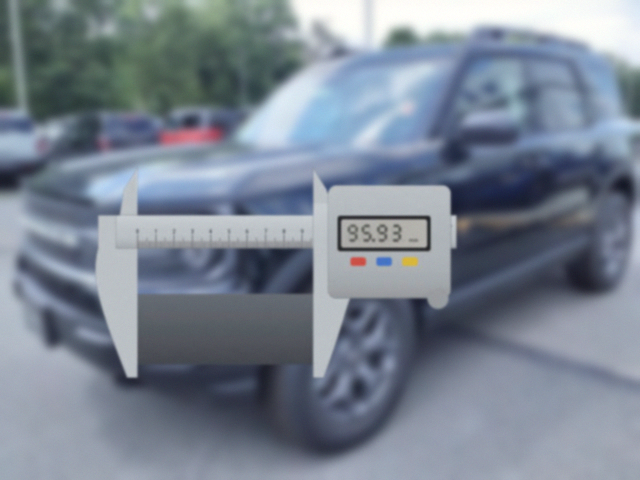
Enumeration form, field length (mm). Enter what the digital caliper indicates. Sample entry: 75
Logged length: 95.93
